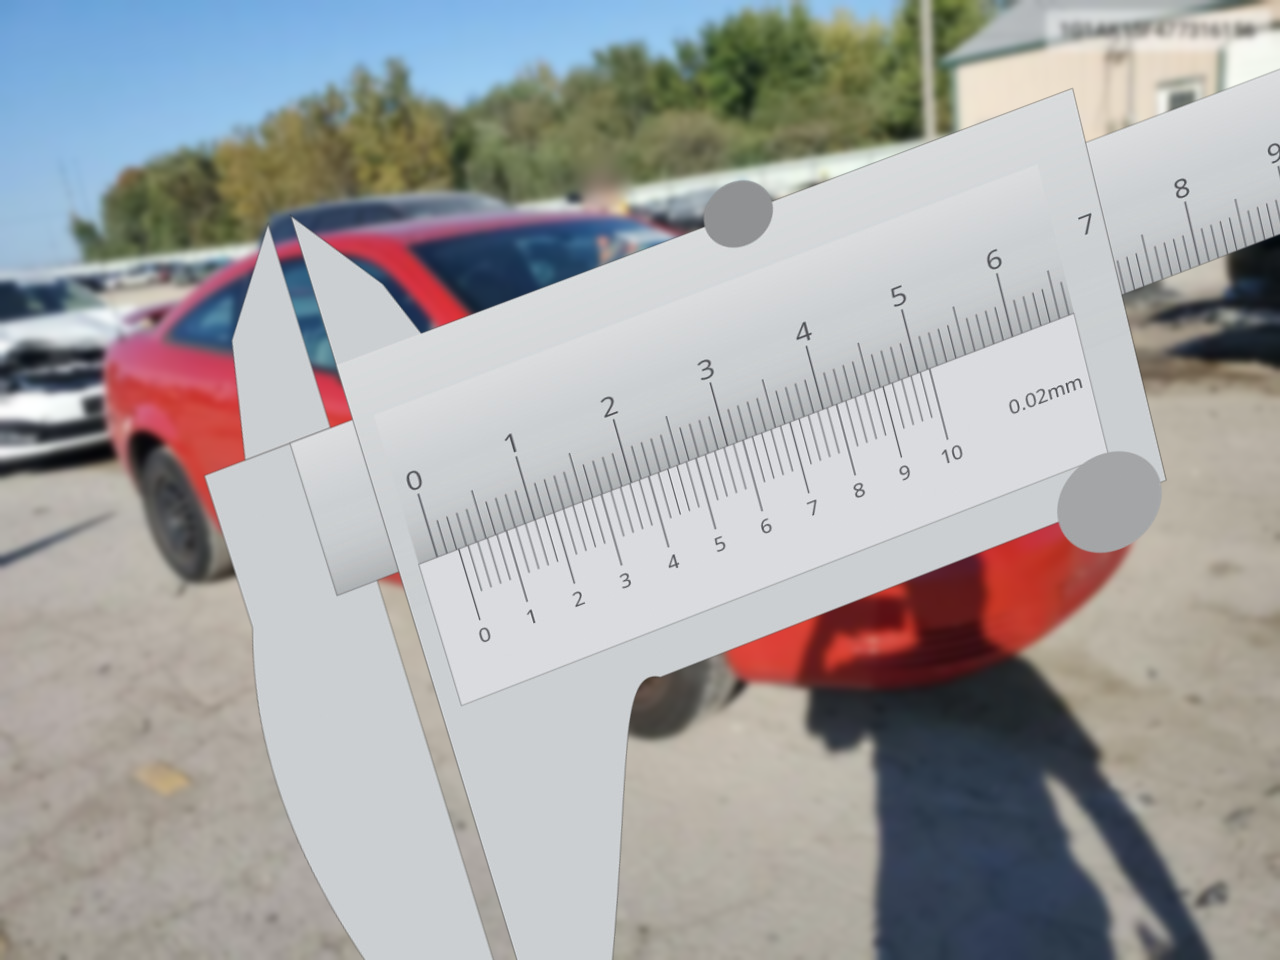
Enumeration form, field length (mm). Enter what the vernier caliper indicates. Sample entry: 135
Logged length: 2.2
